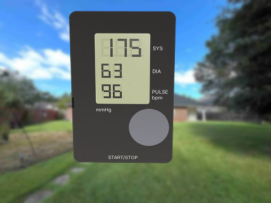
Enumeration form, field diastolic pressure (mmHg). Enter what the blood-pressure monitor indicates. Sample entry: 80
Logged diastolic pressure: 63
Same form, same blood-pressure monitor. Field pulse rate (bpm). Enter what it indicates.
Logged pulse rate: 96
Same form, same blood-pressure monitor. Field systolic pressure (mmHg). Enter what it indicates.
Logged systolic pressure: 175
